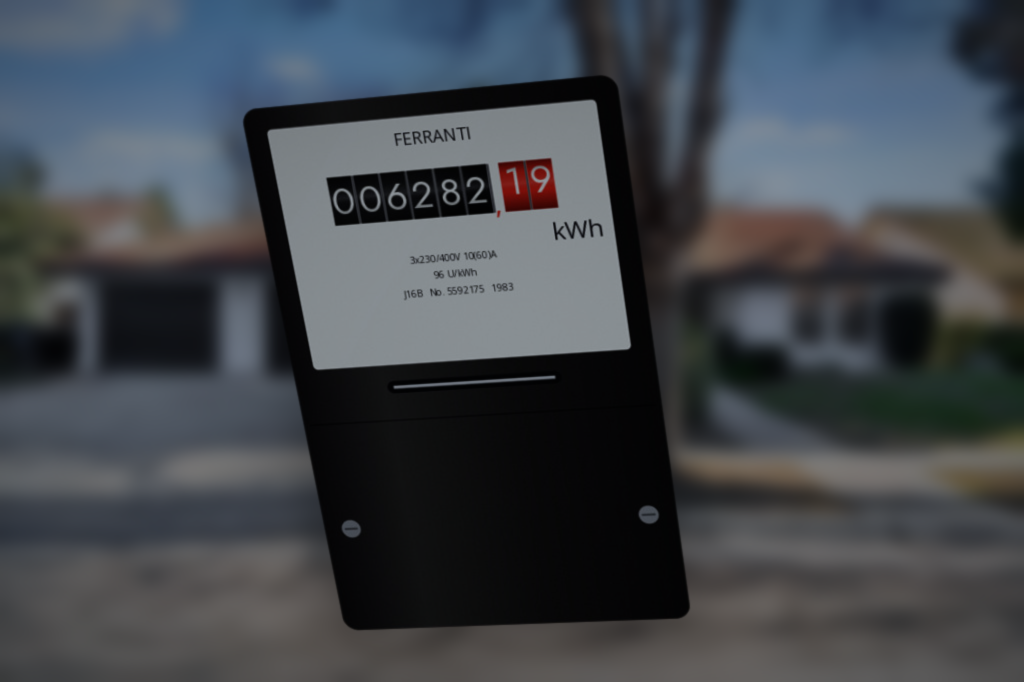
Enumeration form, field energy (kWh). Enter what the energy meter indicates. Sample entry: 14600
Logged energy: 6282.19
